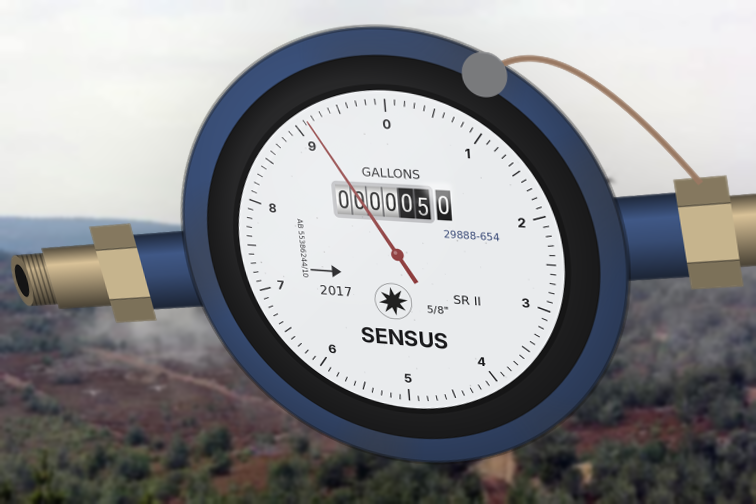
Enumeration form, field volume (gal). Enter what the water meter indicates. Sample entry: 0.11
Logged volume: 49.1
